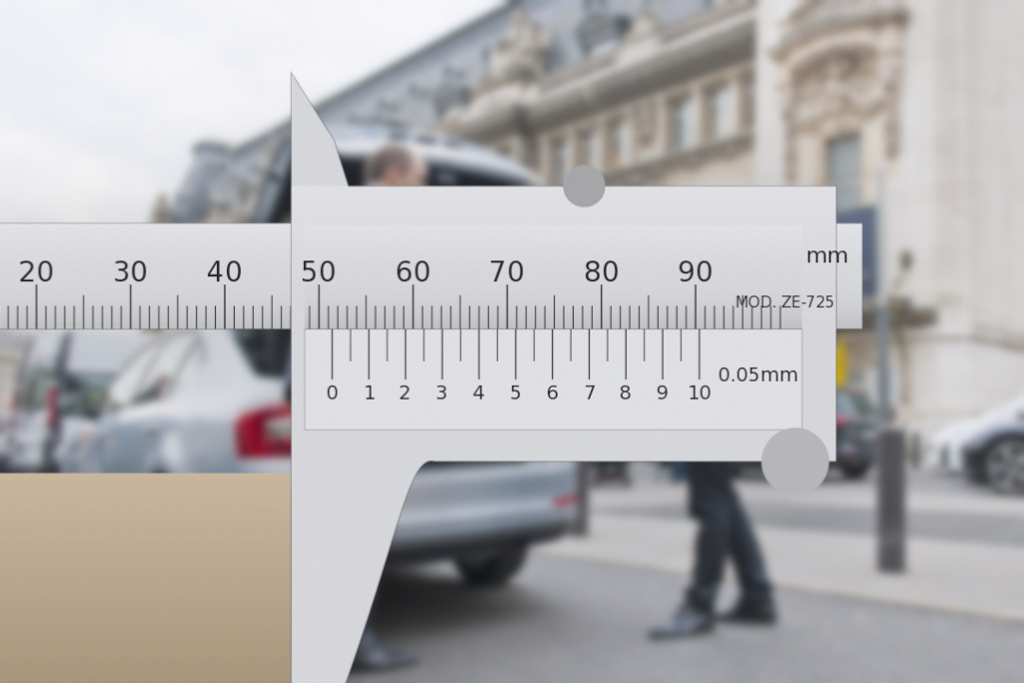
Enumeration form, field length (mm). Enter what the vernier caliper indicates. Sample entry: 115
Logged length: 51.4
